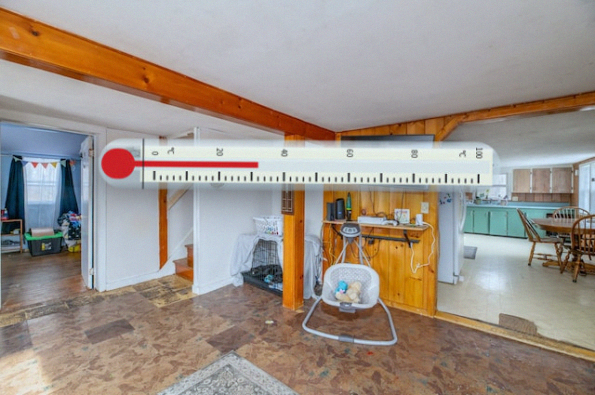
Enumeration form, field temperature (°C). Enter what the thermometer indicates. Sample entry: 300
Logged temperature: 32
